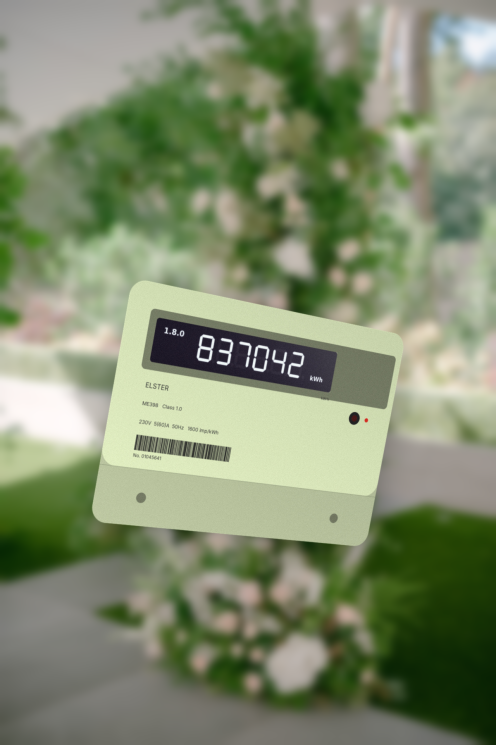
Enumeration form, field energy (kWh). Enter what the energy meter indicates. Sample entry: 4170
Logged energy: 837042
